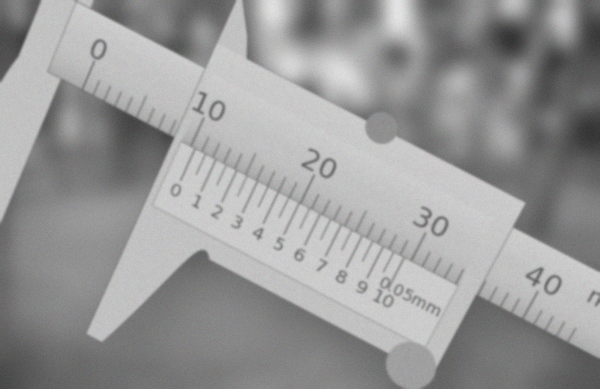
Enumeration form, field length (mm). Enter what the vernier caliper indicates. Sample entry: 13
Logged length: 10.4
